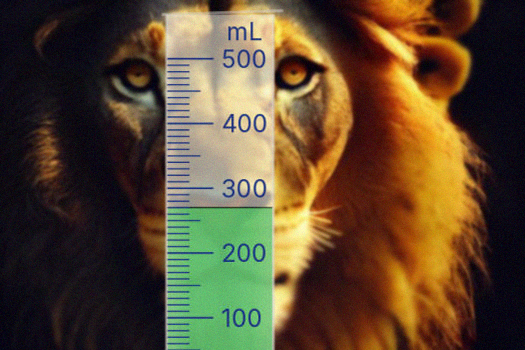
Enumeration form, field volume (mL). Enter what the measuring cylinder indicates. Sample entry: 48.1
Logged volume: 270
